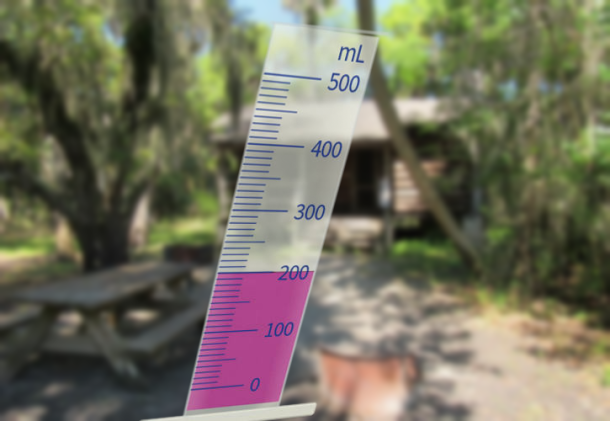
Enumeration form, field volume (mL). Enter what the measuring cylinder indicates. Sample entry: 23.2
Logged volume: 200
